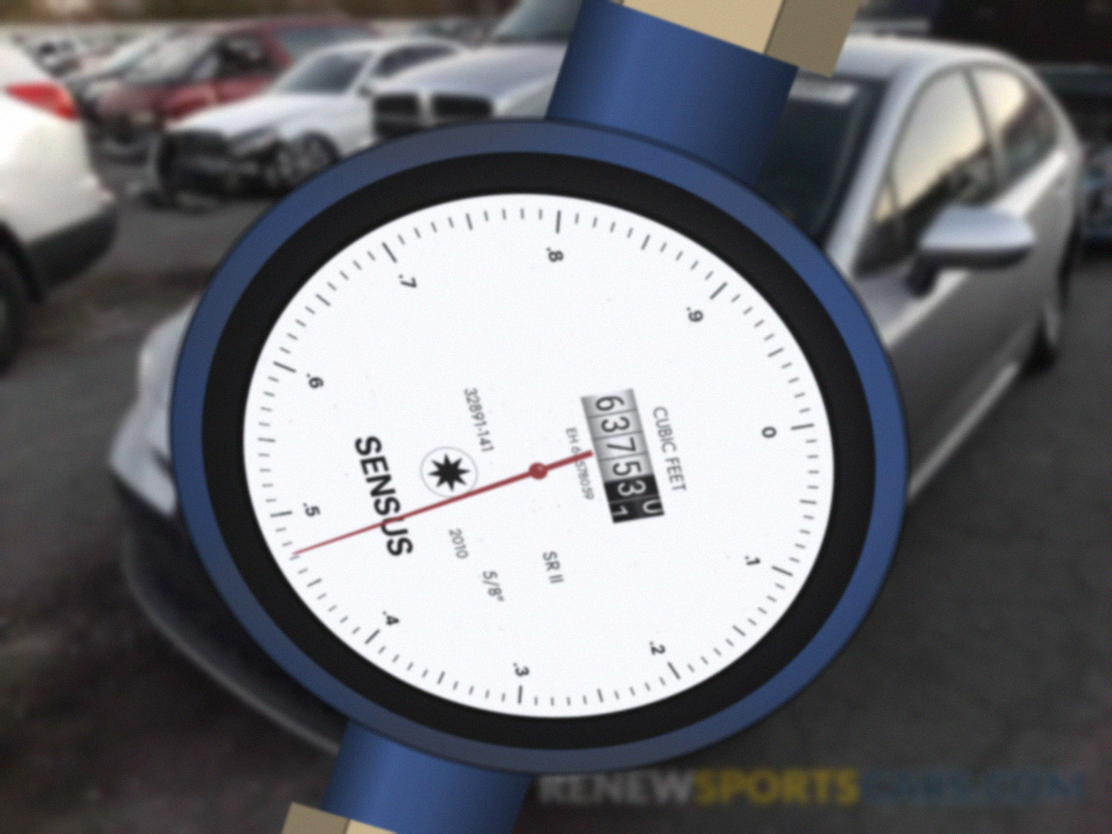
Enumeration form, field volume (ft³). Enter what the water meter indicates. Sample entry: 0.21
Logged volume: 637530.47
